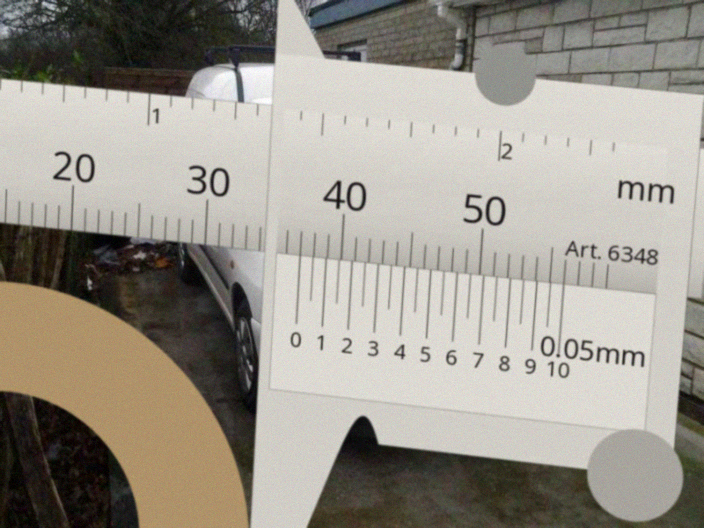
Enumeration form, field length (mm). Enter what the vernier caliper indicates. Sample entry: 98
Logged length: 37.0
